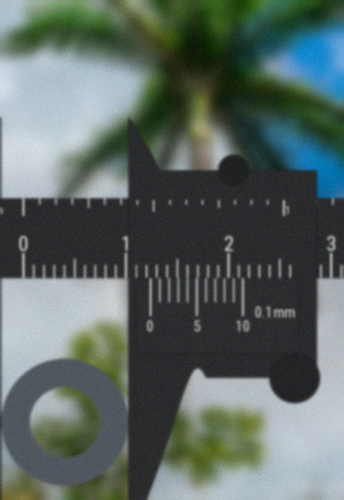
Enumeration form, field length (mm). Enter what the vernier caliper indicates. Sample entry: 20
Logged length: 12.4
